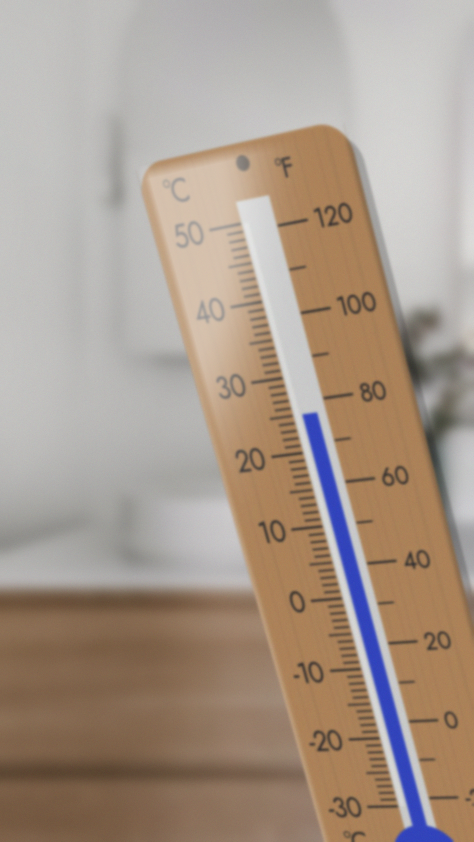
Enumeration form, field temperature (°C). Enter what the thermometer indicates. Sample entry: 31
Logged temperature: 25
